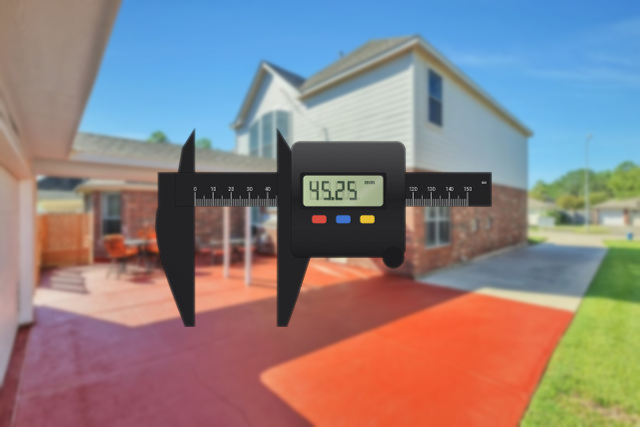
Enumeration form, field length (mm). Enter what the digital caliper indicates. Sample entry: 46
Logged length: 45.25
